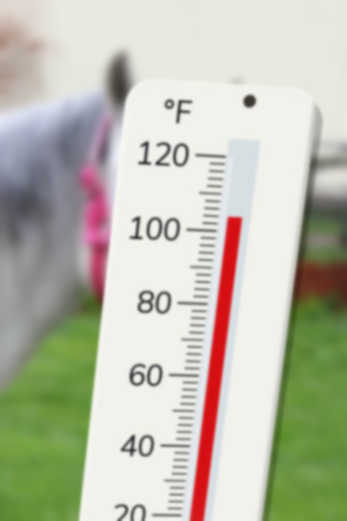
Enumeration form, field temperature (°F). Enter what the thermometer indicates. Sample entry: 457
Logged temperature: 104
